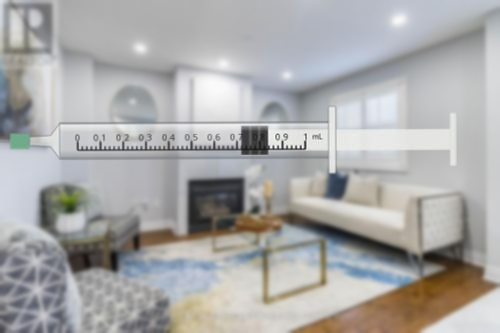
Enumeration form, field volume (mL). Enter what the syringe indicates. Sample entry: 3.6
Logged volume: 0.72
